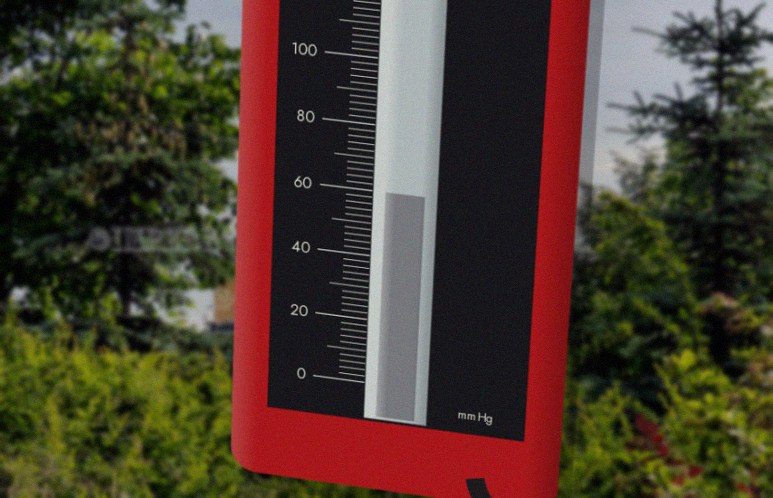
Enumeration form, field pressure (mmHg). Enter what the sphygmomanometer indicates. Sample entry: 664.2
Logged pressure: 60
